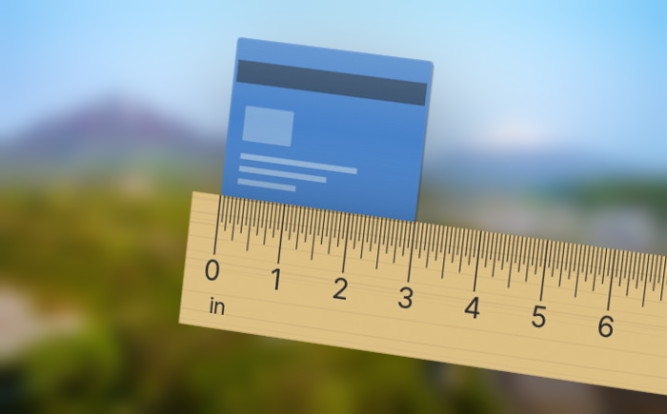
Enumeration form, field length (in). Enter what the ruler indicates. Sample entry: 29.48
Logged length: 3
